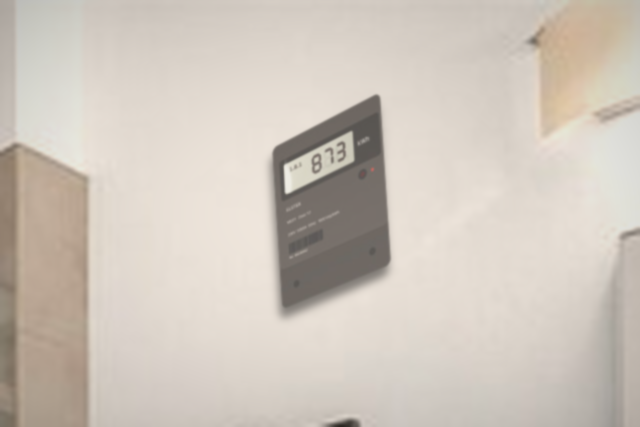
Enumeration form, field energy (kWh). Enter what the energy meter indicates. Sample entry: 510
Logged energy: 873
